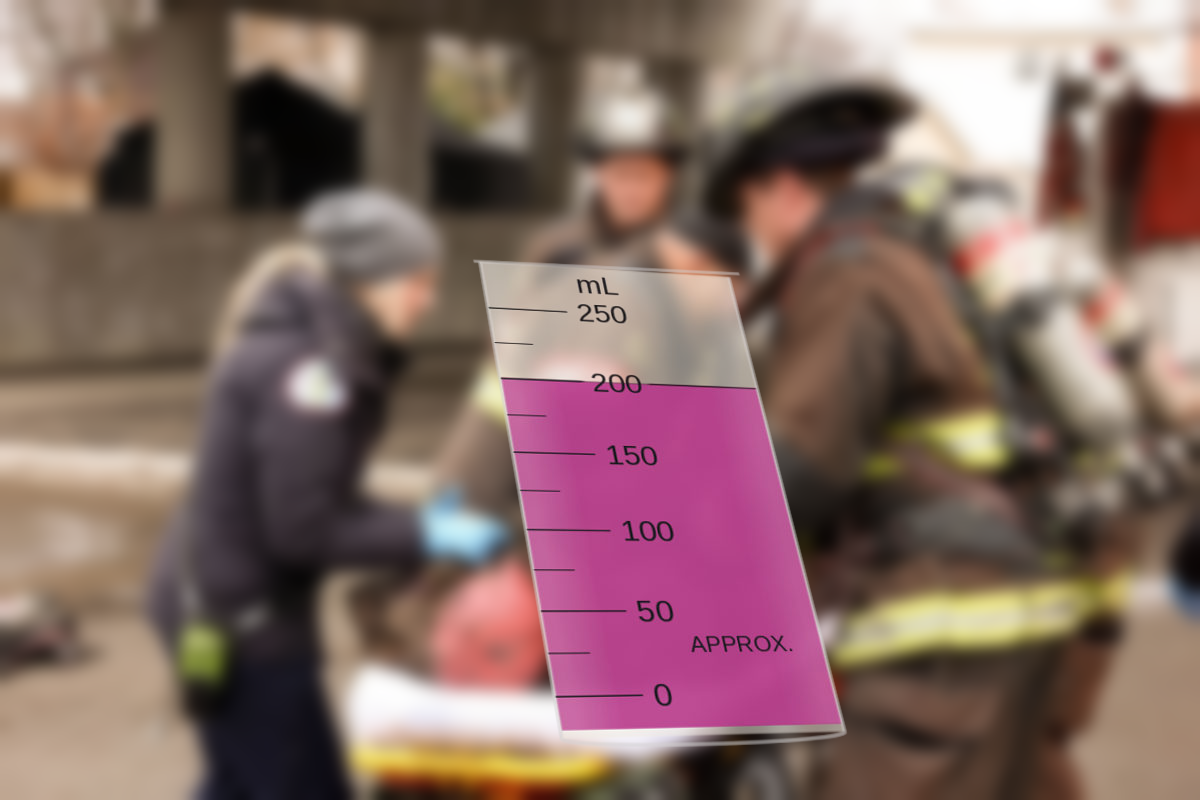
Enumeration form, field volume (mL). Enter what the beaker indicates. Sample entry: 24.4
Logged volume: 200
